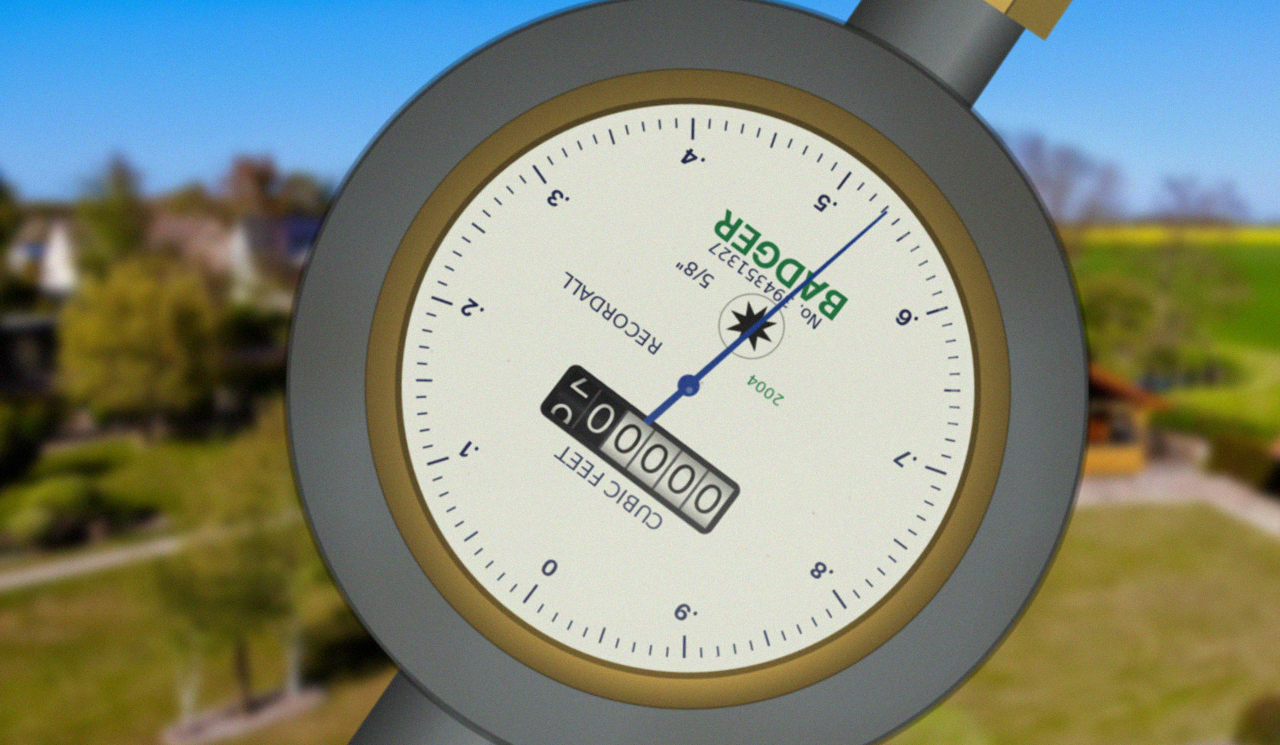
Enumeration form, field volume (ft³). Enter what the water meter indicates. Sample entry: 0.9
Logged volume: 6.53
